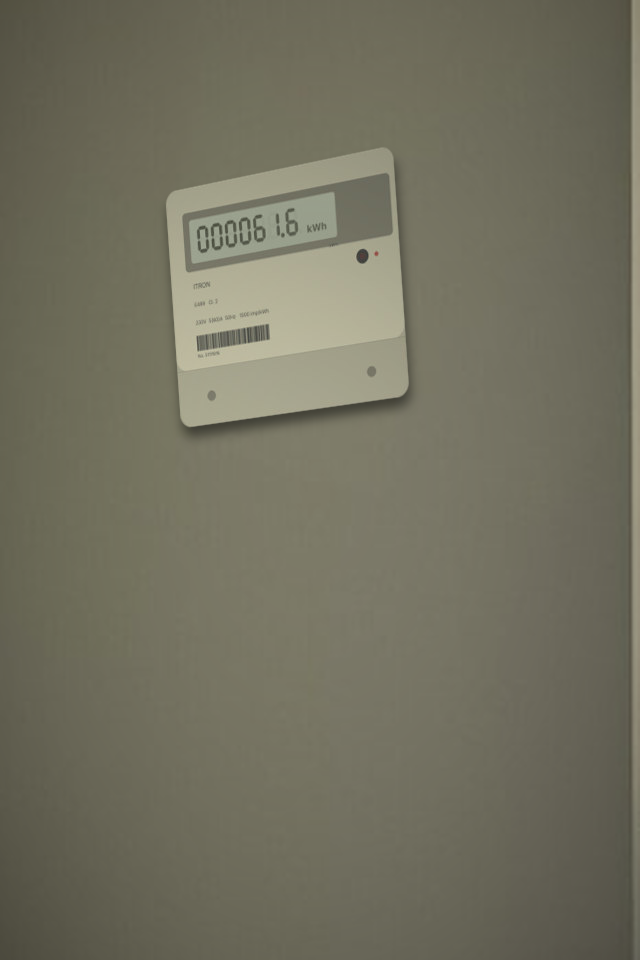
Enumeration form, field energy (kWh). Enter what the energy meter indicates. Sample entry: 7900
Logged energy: 61.6
